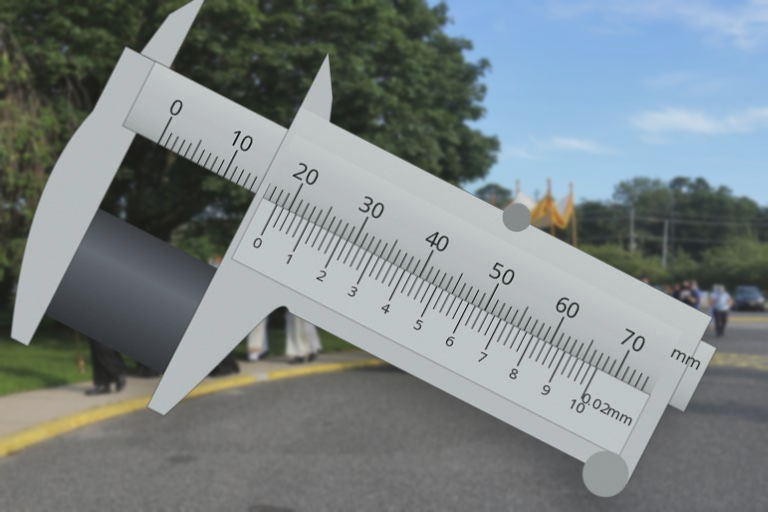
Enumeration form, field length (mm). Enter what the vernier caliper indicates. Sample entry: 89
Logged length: 18.2
